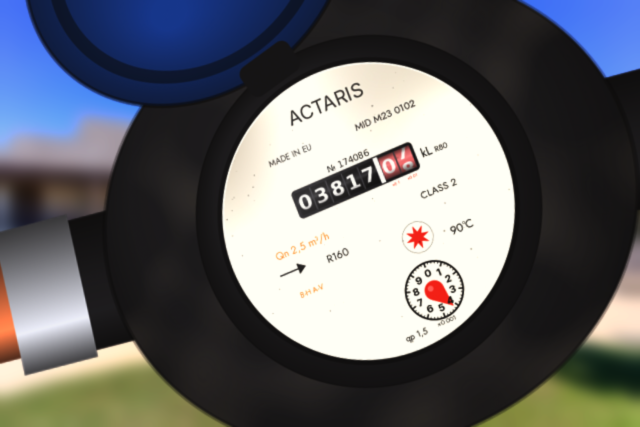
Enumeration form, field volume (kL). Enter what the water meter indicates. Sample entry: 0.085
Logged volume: 3817.074
